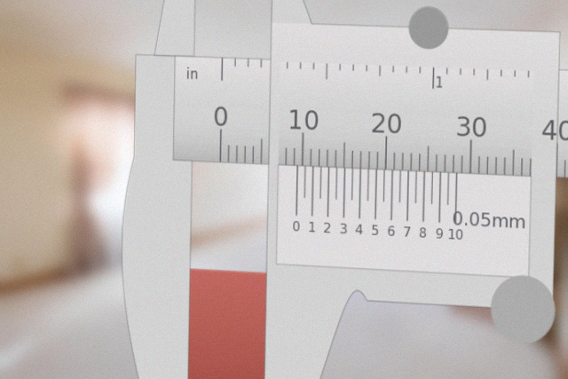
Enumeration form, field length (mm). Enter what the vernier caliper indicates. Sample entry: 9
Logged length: 9.4
